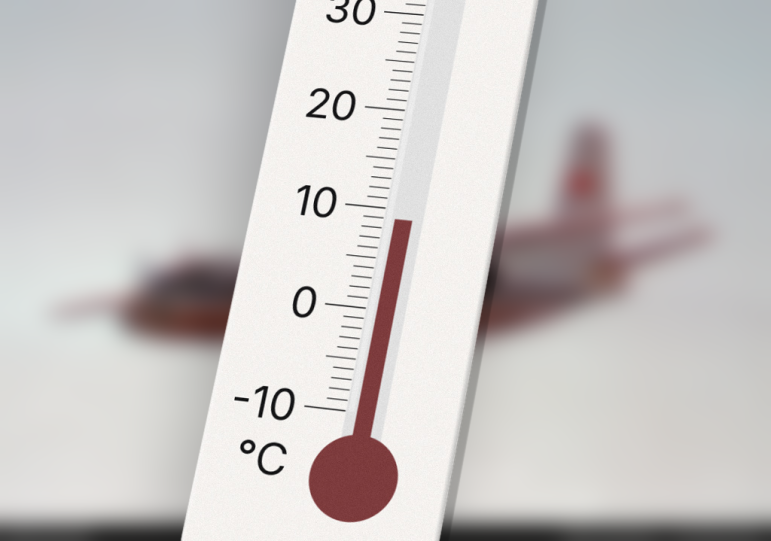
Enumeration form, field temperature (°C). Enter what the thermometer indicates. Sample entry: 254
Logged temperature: 9
